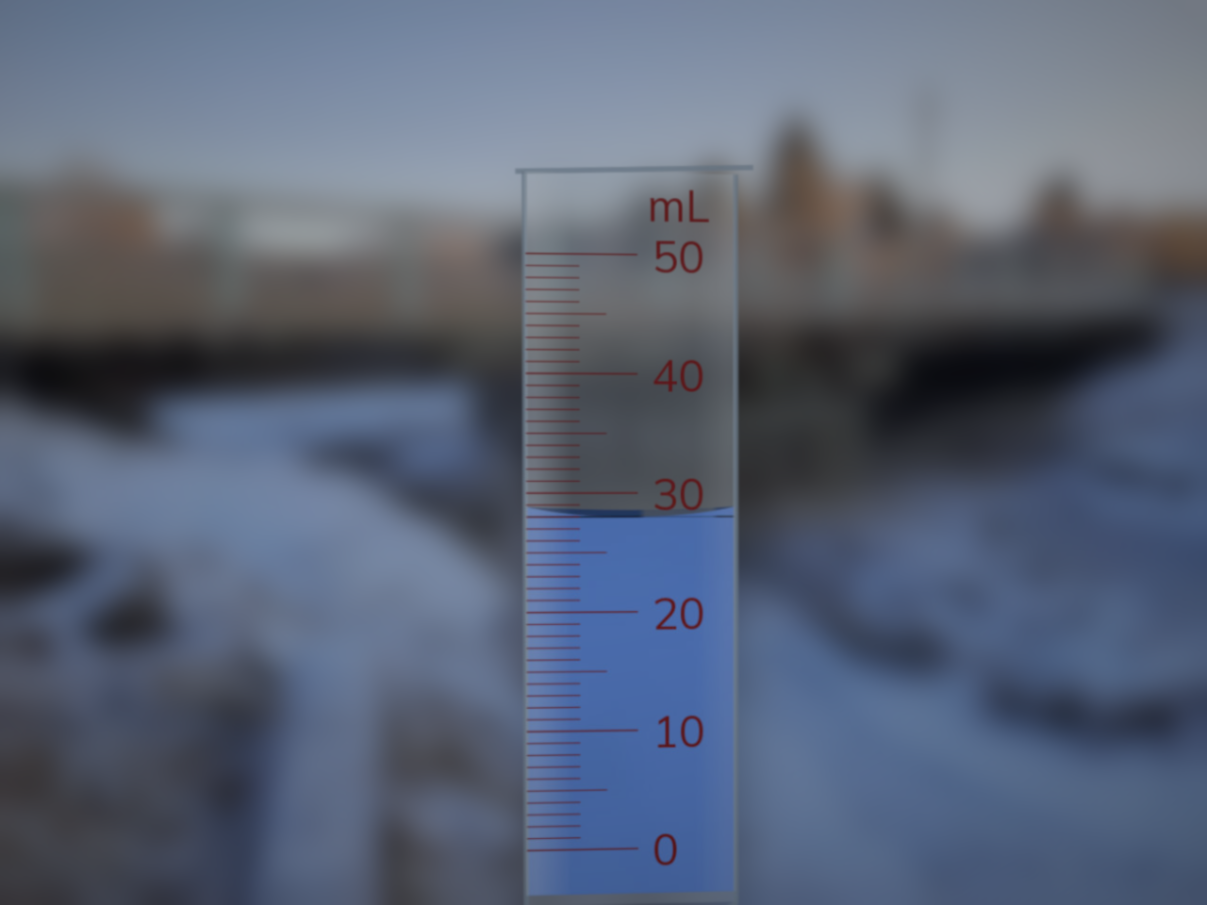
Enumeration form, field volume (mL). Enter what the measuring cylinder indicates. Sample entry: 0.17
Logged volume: 28
